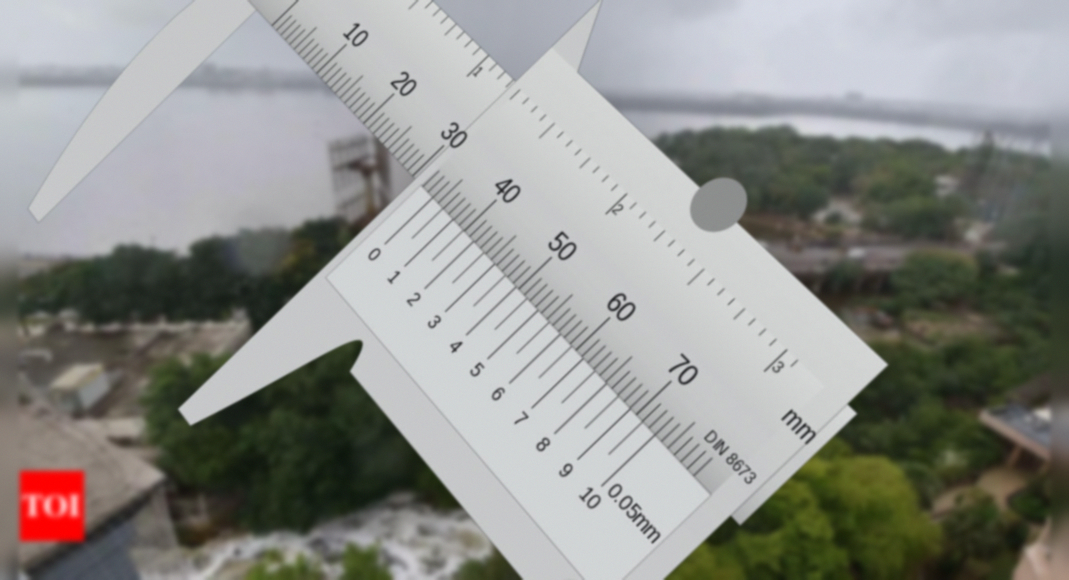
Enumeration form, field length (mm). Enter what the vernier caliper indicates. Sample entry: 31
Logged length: 34.0
